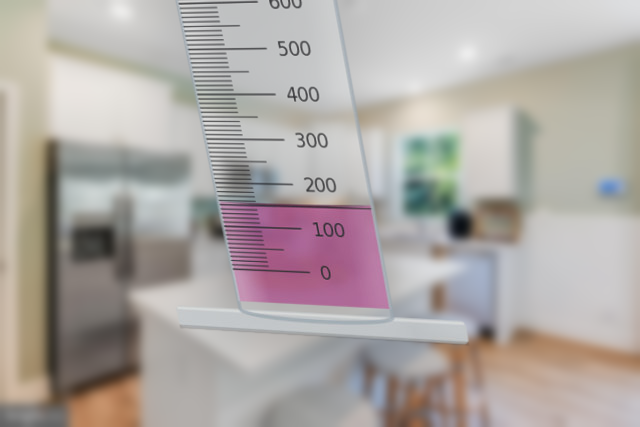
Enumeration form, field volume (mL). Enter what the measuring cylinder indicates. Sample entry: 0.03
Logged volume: 150
